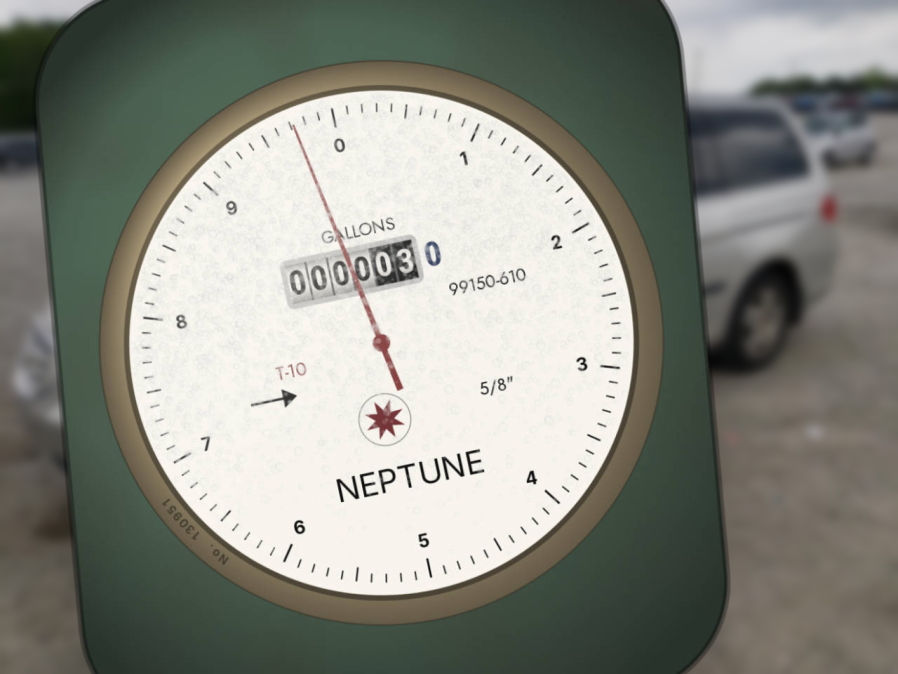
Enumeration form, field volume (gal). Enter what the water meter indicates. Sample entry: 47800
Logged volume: 29.7
